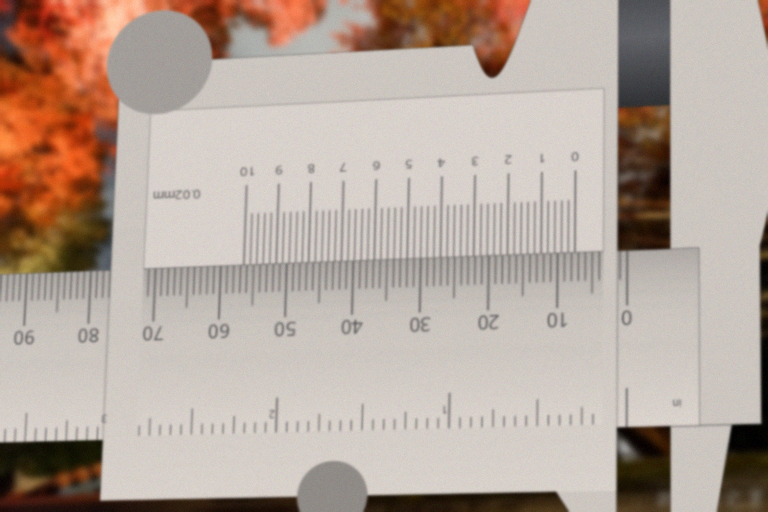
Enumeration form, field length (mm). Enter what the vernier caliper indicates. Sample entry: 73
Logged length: 7.5
